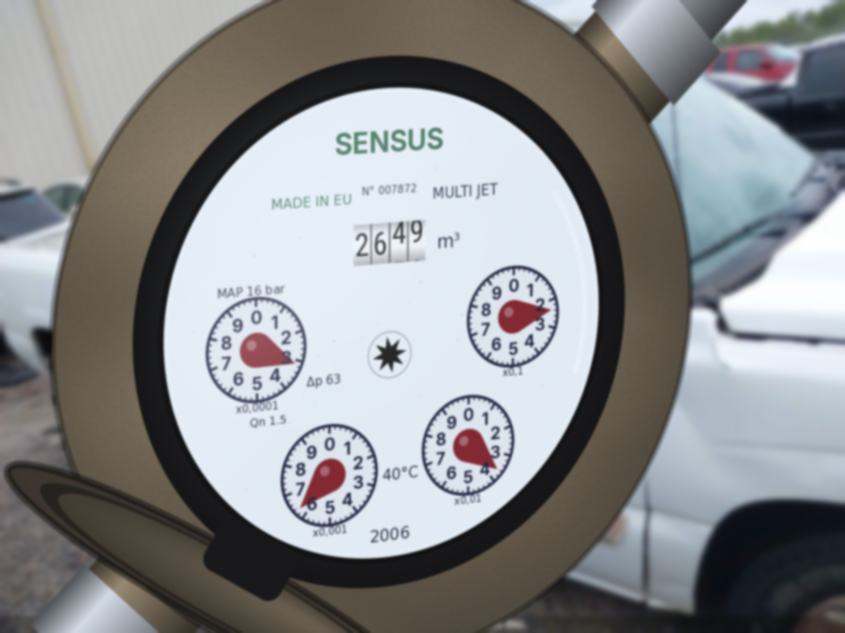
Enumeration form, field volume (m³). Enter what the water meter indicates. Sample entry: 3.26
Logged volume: 2649.2363
